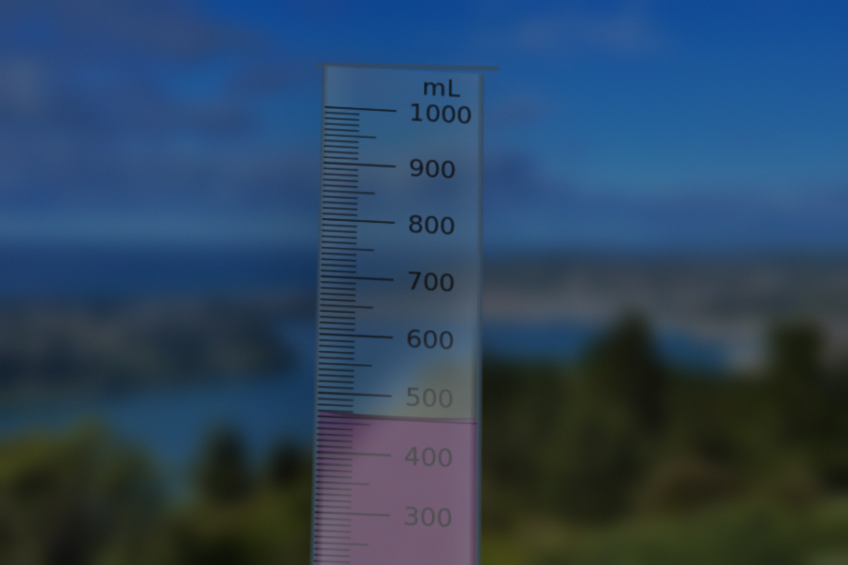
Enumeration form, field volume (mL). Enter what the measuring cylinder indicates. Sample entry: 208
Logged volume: 460
